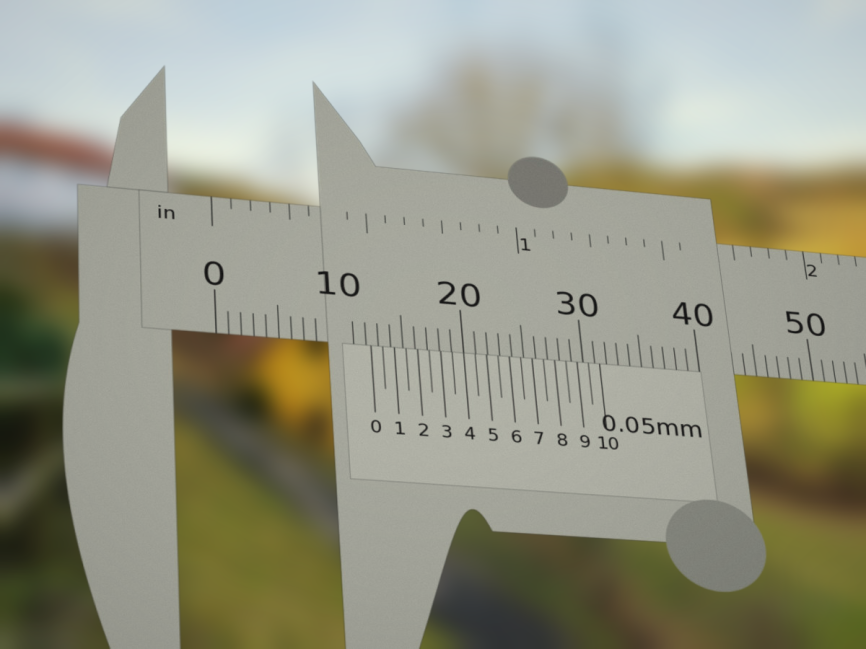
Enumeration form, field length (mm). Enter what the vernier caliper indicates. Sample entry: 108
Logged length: 12.4
